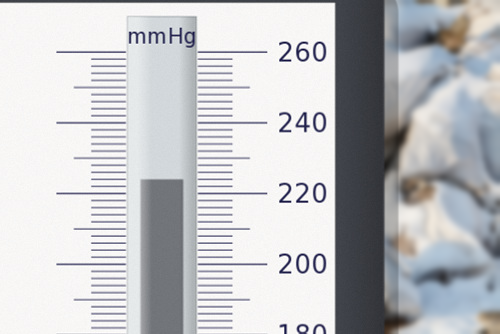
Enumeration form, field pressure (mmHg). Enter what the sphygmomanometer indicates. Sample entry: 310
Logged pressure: 224
